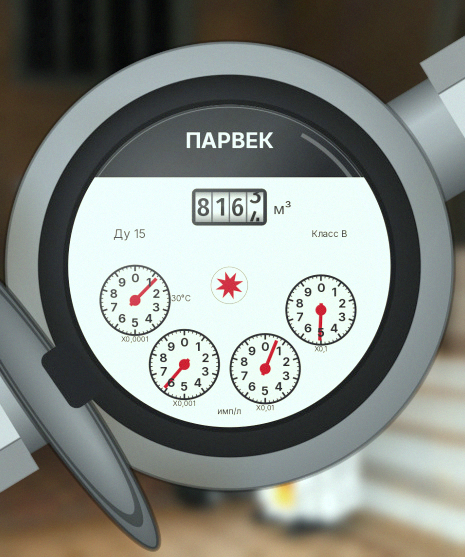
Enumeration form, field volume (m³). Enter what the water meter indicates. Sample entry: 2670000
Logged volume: 8163.5061
